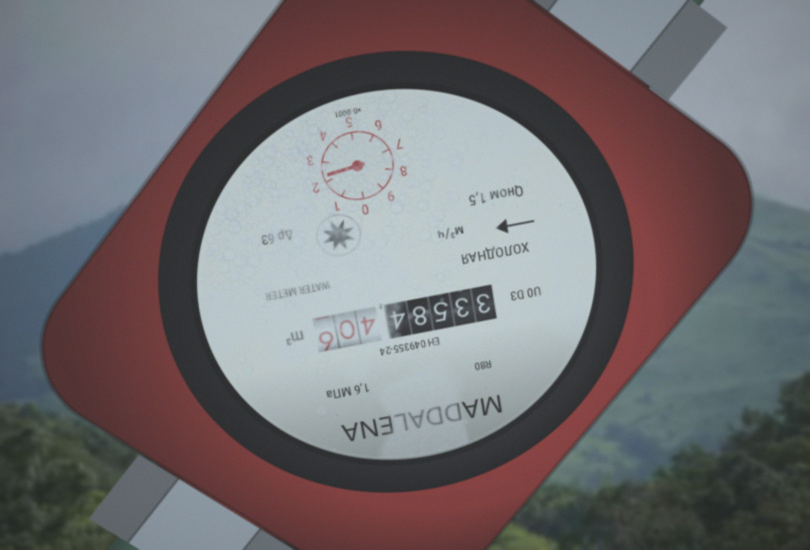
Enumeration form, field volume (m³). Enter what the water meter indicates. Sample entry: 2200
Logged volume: 33584.4062
